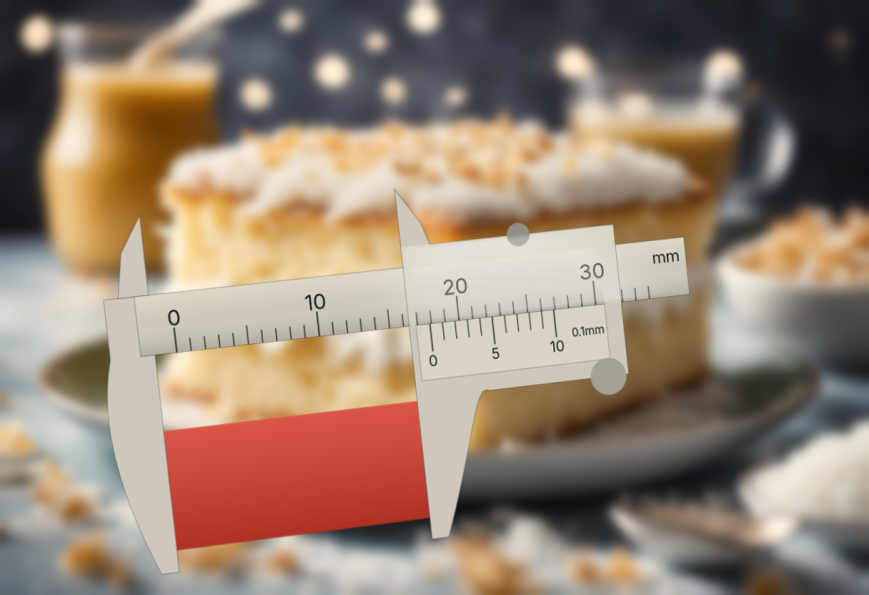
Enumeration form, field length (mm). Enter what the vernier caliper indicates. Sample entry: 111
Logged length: 17.9
